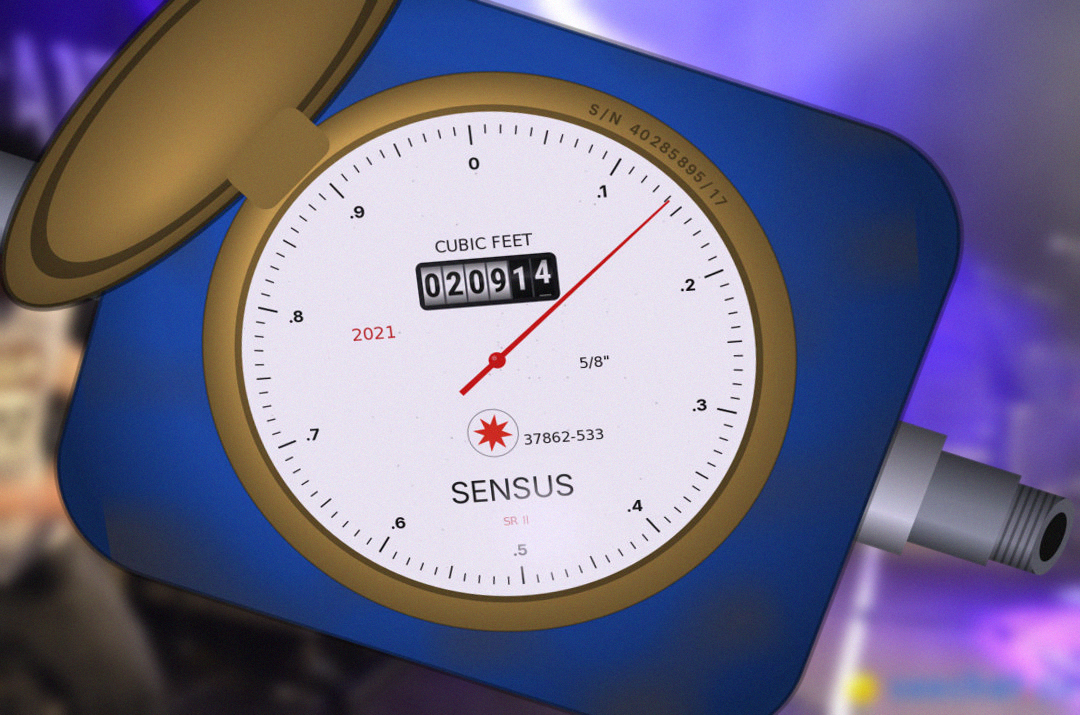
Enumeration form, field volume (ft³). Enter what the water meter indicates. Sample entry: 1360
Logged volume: 20914.14
